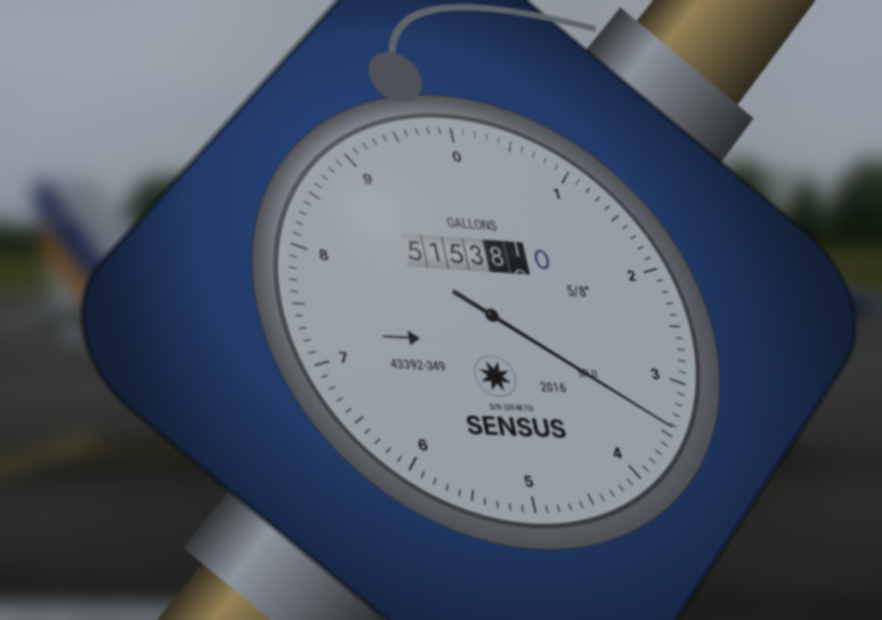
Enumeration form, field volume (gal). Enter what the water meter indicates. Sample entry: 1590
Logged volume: 5153813.4
